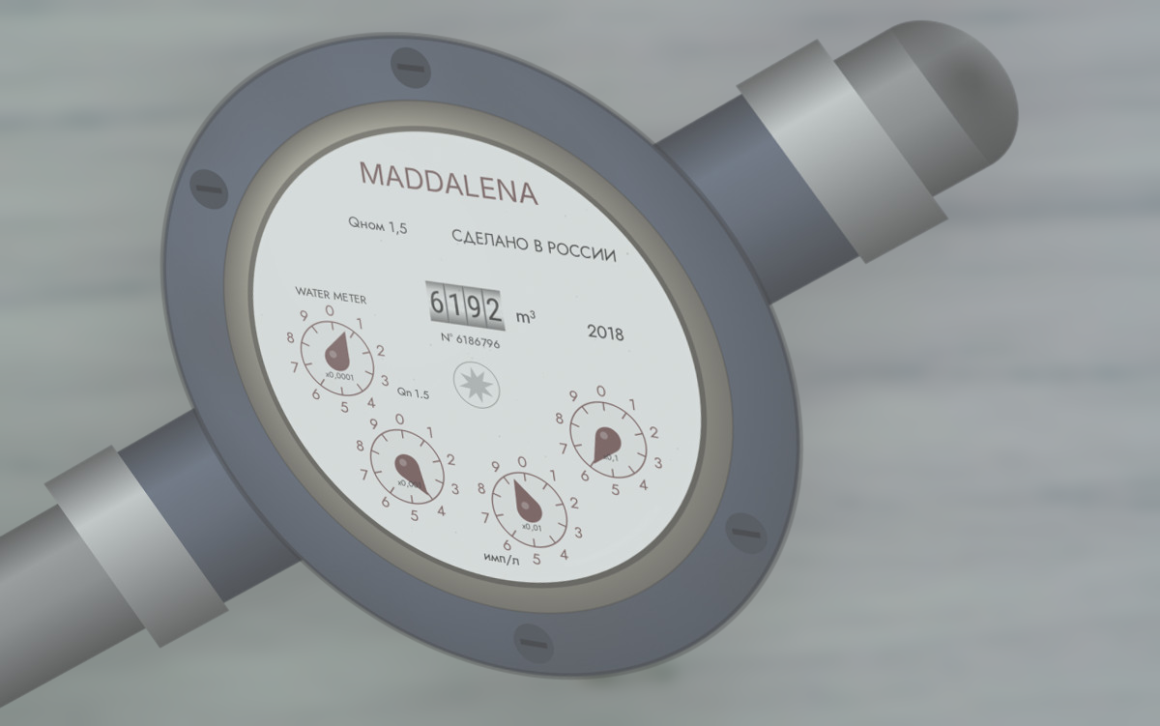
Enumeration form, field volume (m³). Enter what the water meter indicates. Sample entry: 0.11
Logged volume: 6192.5940
